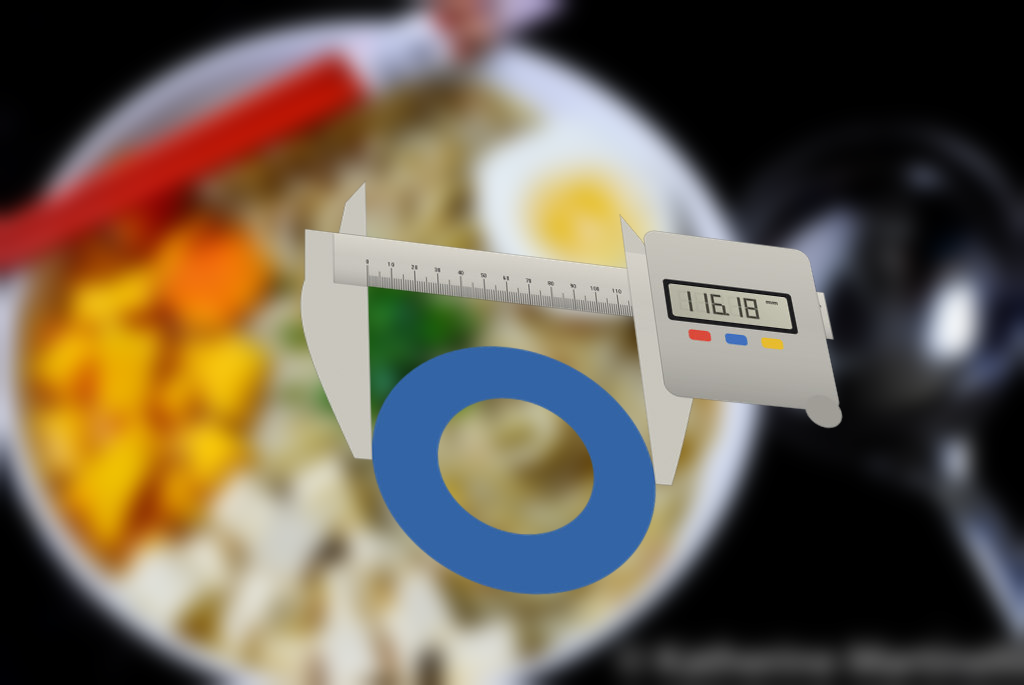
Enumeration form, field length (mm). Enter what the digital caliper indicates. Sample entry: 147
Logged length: 116.18
